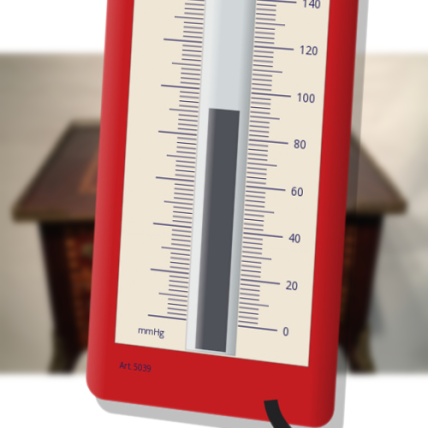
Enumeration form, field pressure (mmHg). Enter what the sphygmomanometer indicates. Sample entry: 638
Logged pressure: 92
